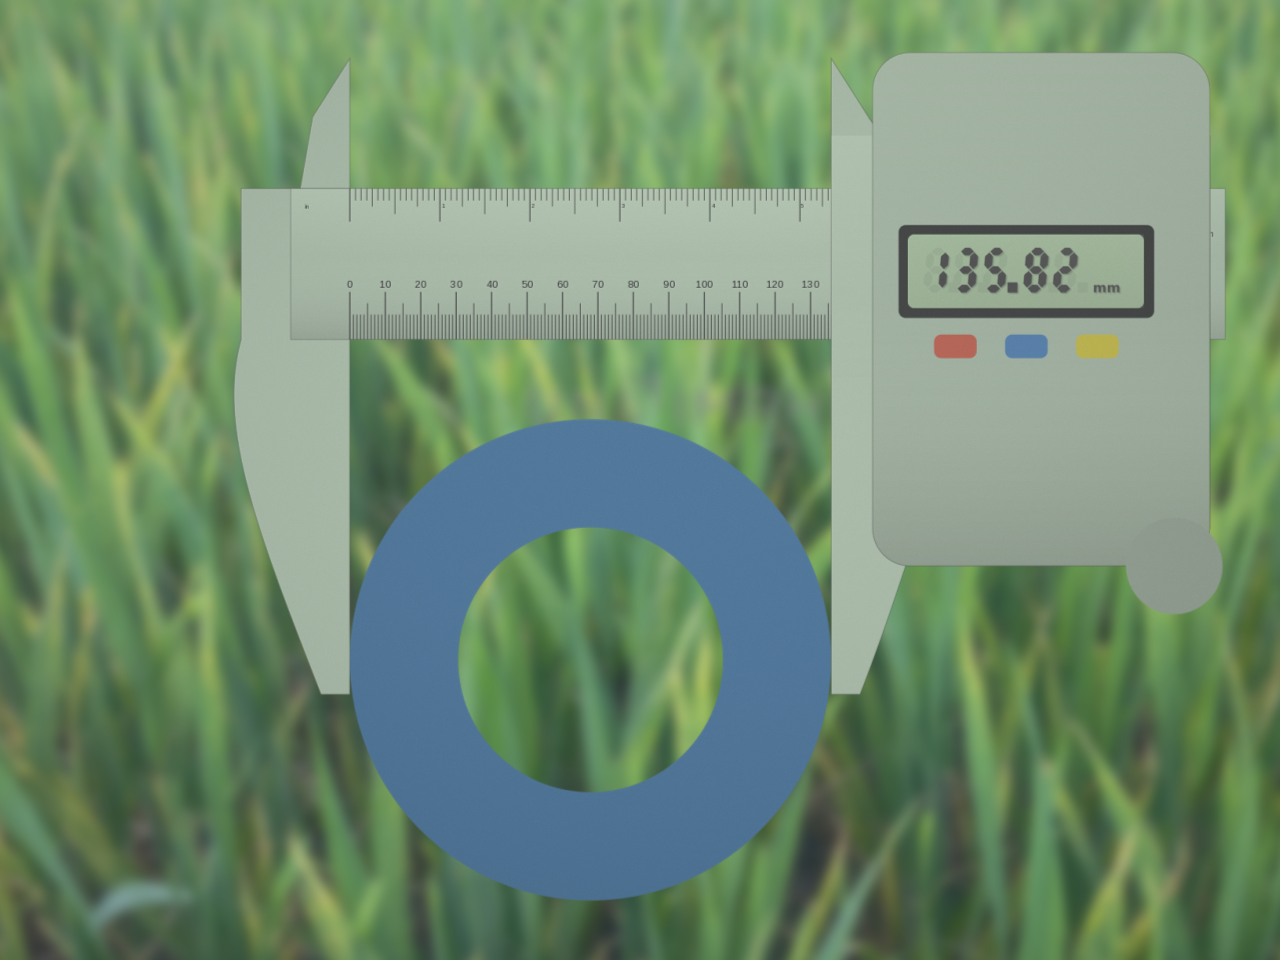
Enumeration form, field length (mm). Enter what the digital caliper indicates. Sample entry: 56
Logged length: 135.82
